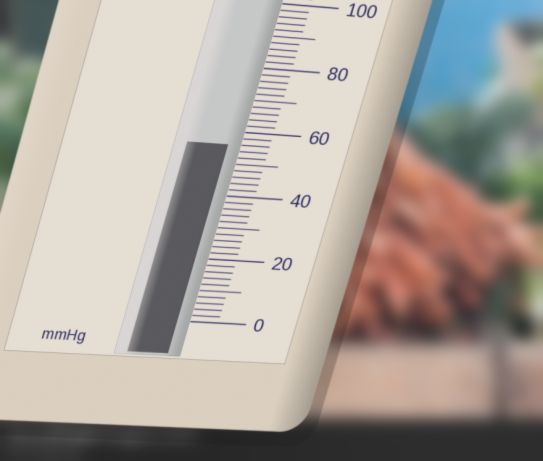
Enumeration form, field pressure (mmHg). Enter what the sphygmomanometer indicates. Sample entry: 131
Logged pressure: 56
